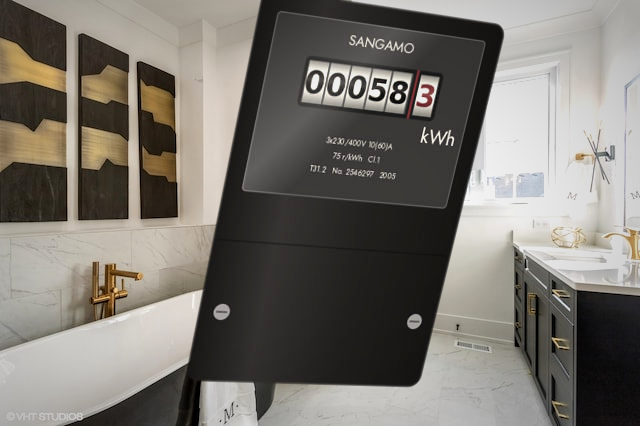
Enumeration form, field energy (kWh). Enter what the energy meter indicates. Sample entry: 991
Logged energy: 58.3
